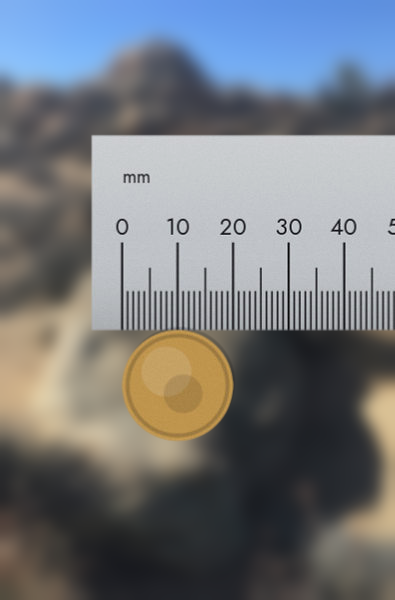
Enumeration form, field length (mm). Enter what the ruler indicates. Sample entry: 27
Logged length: 20
